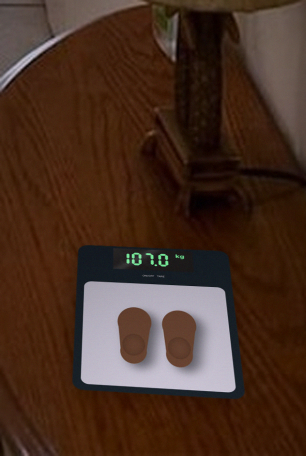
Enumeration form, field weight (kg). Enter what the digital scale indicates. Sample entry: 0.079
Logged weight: 107.0
